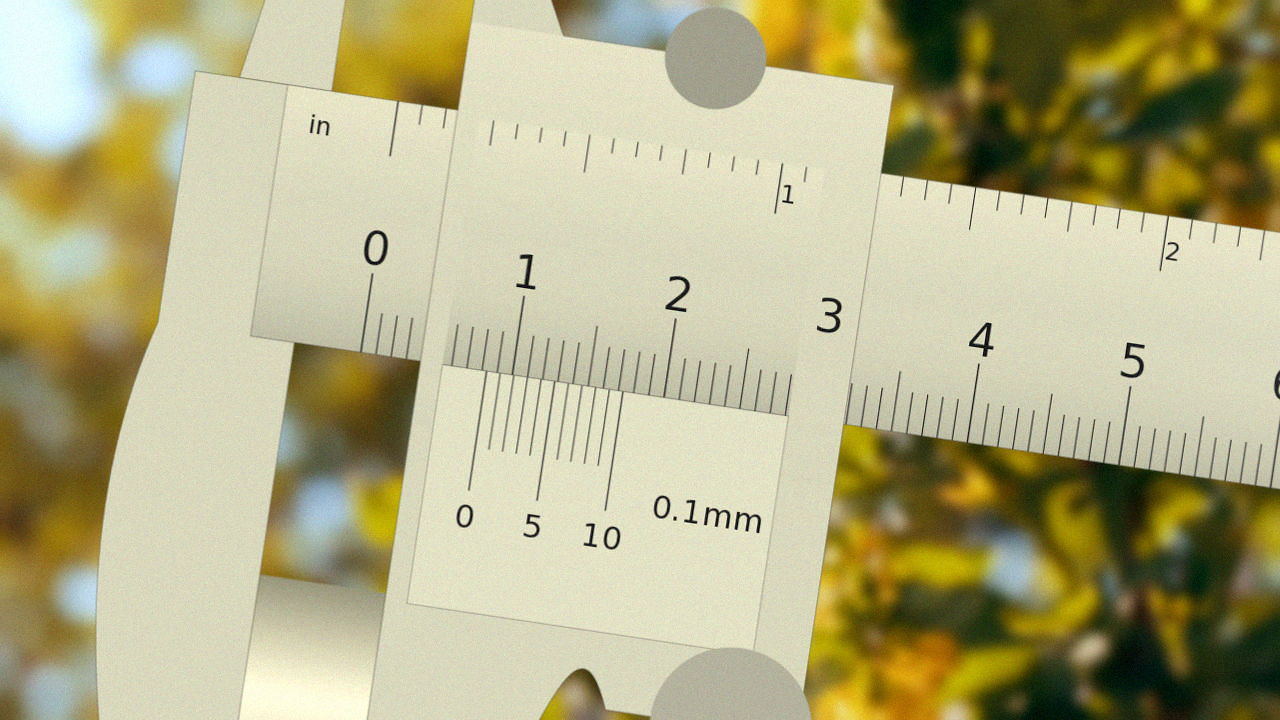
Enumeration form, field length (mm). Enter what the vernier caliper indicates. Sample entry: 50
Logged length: 8.3
